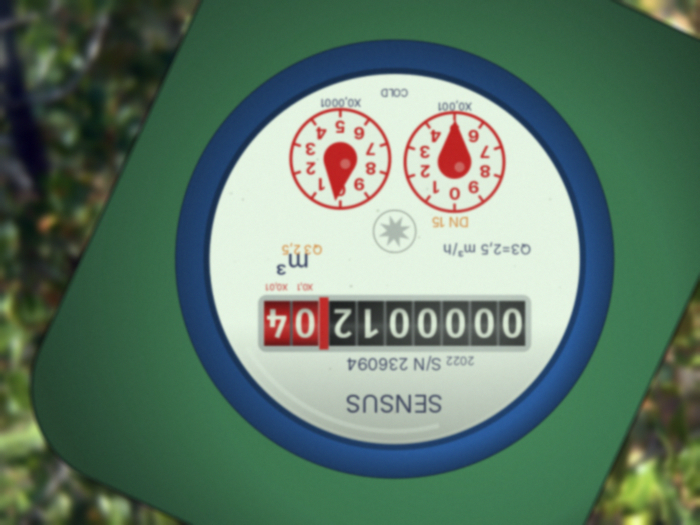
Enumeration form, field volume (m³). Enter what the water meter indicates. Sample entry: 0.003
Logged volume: 12.0450
